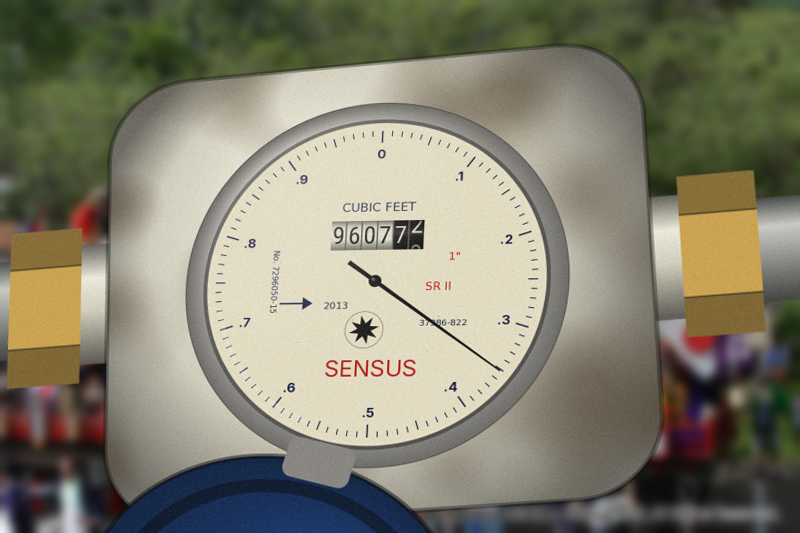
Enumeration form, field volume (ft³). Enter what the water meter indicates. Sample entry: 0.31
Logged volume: 960772.35
